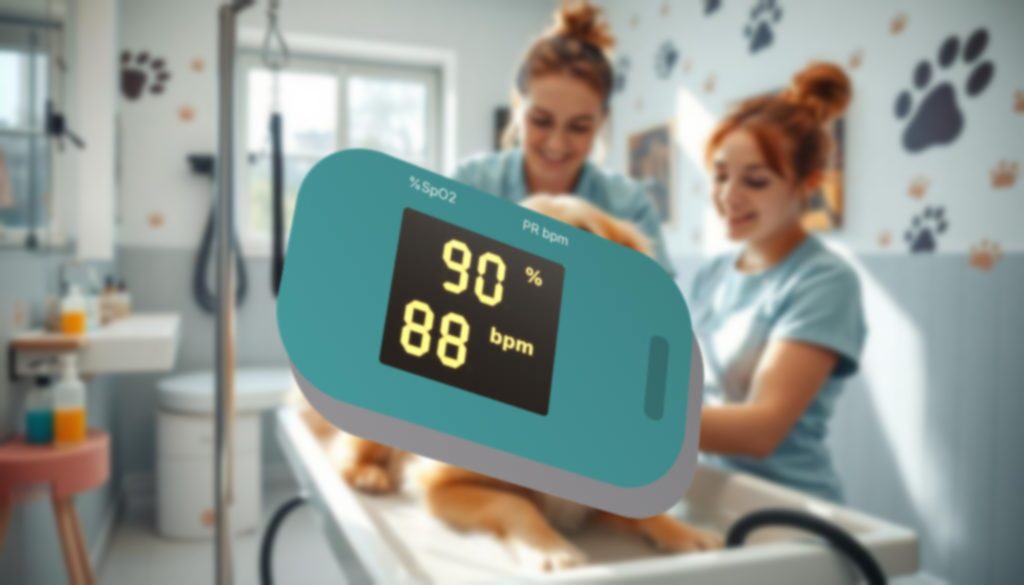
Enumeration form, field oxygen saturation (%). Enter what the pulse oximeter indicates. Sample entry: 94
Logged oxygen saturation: 90
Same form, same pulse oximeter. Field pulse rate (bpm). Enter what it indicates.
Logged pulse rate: 88
